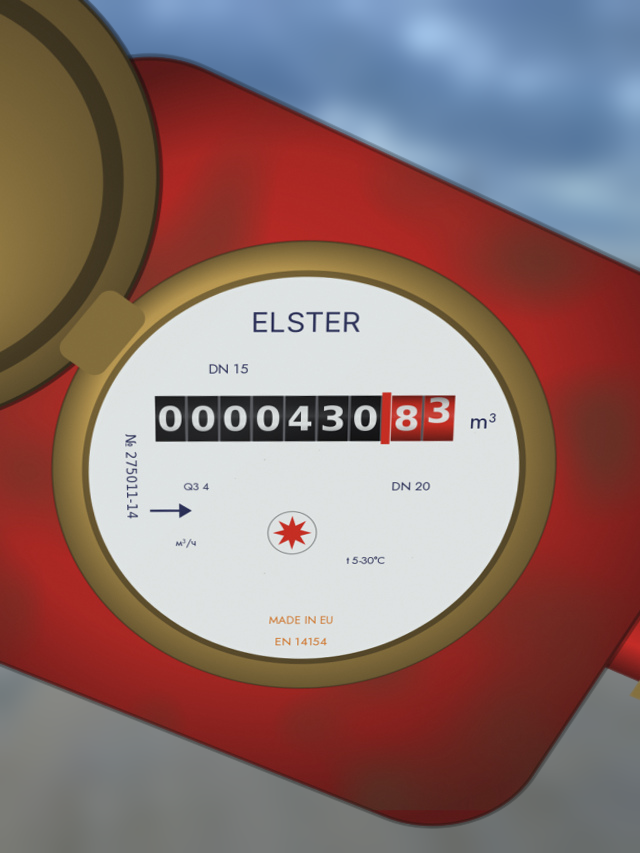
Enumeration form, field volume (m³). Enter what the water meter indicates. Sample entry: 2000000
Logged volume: 430.83
